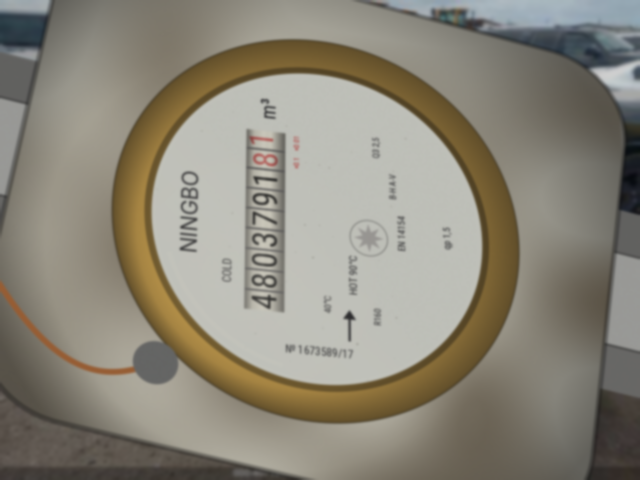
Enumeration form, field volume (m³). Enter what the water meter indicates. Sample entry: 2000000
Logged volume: 4803791.81
